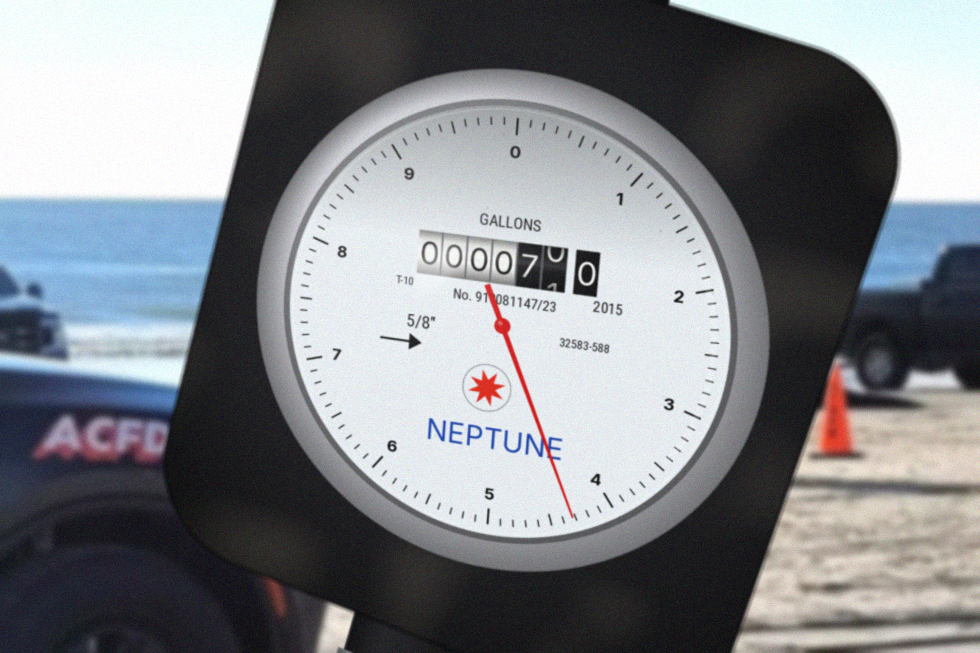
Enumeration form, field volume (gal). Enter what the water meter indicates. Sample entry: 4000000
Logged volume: 704.3
